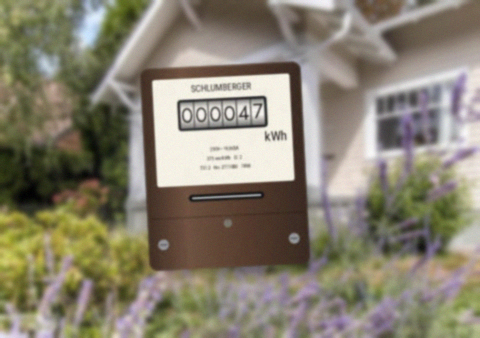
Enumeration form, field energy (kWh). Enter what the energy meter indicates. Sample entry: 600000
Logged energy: 47
